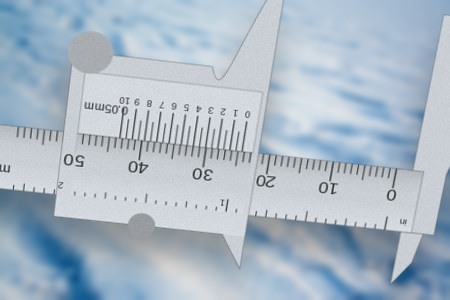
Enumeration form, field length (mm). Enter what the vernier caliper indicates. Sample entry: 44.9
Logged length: 24.4
